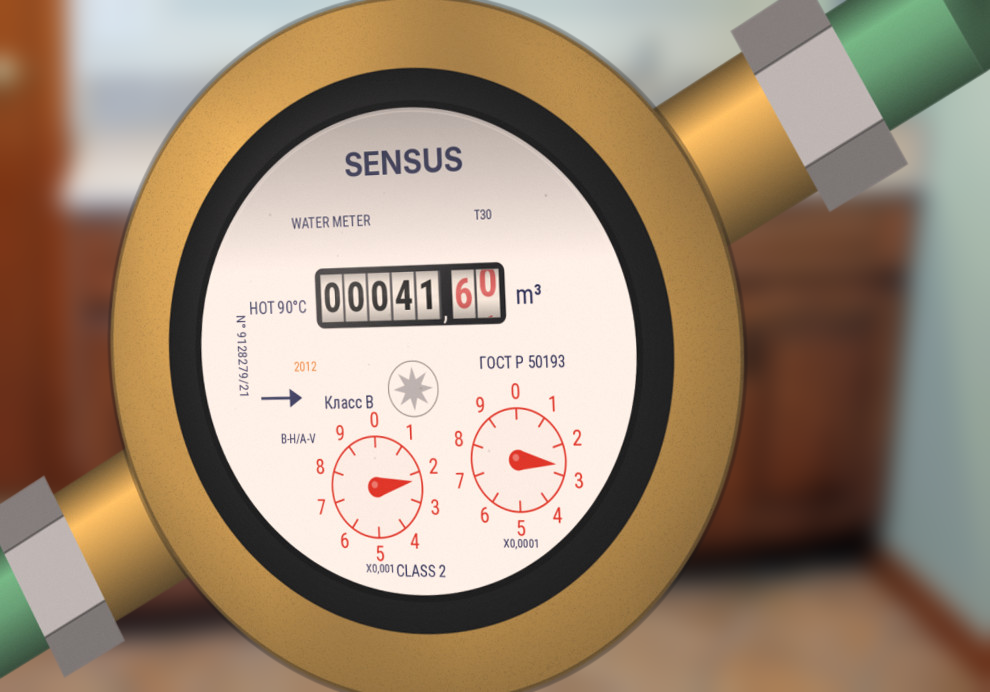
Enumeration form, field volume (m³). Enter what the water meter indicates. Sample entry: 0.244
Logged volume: 41.6022
